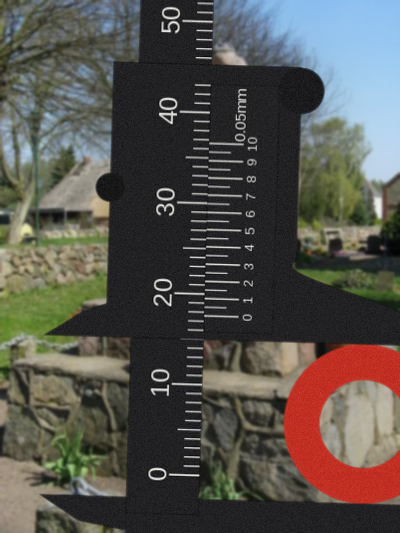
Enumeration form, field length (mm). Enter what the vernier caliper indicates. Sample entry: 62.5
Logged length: 17.6
